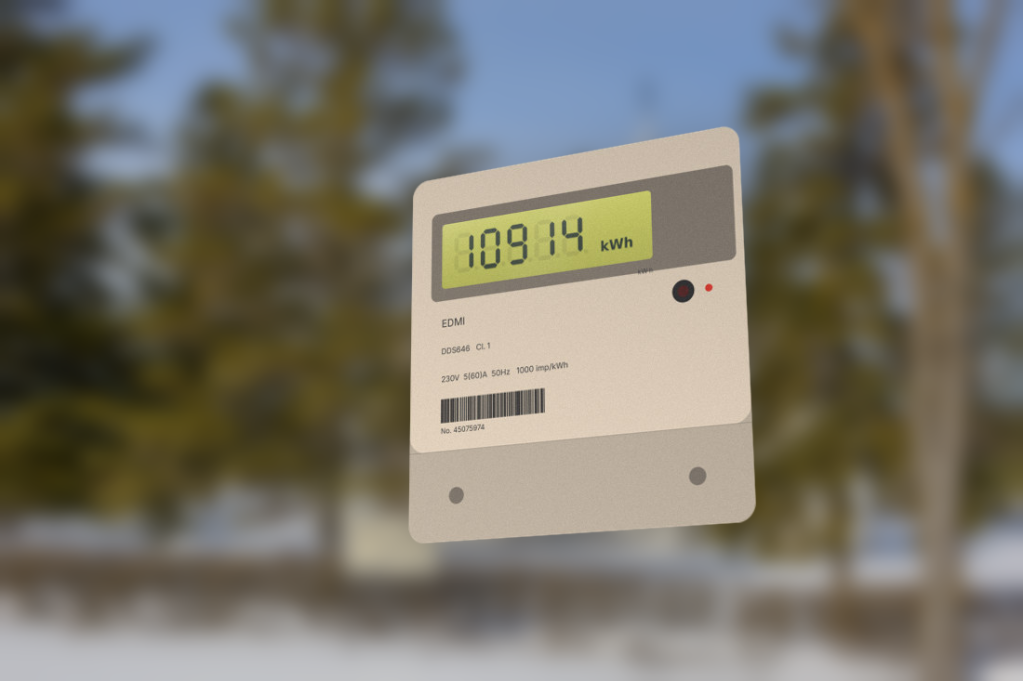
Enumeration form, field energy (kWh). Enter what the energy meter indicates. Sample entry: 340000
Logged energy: 10914
